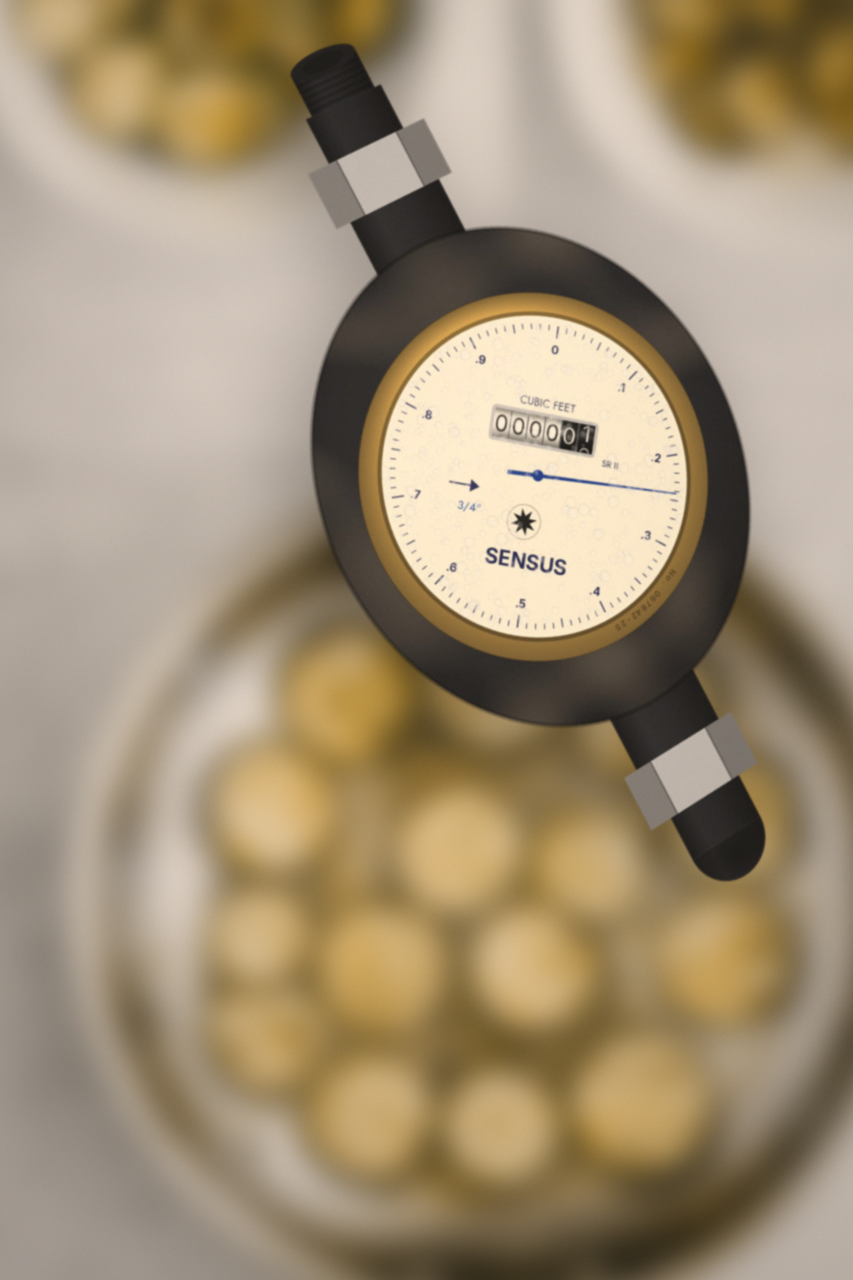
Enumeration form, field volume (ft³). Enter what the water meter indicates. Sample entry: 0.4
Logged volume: 1.24
